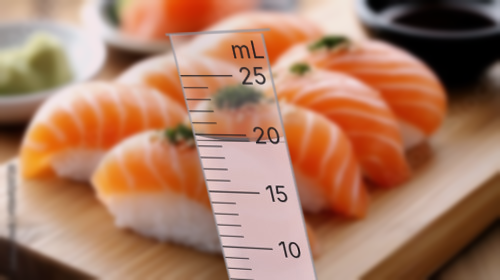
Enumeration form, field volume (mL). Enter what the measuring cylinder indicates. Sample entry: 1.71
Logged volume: 19.5
